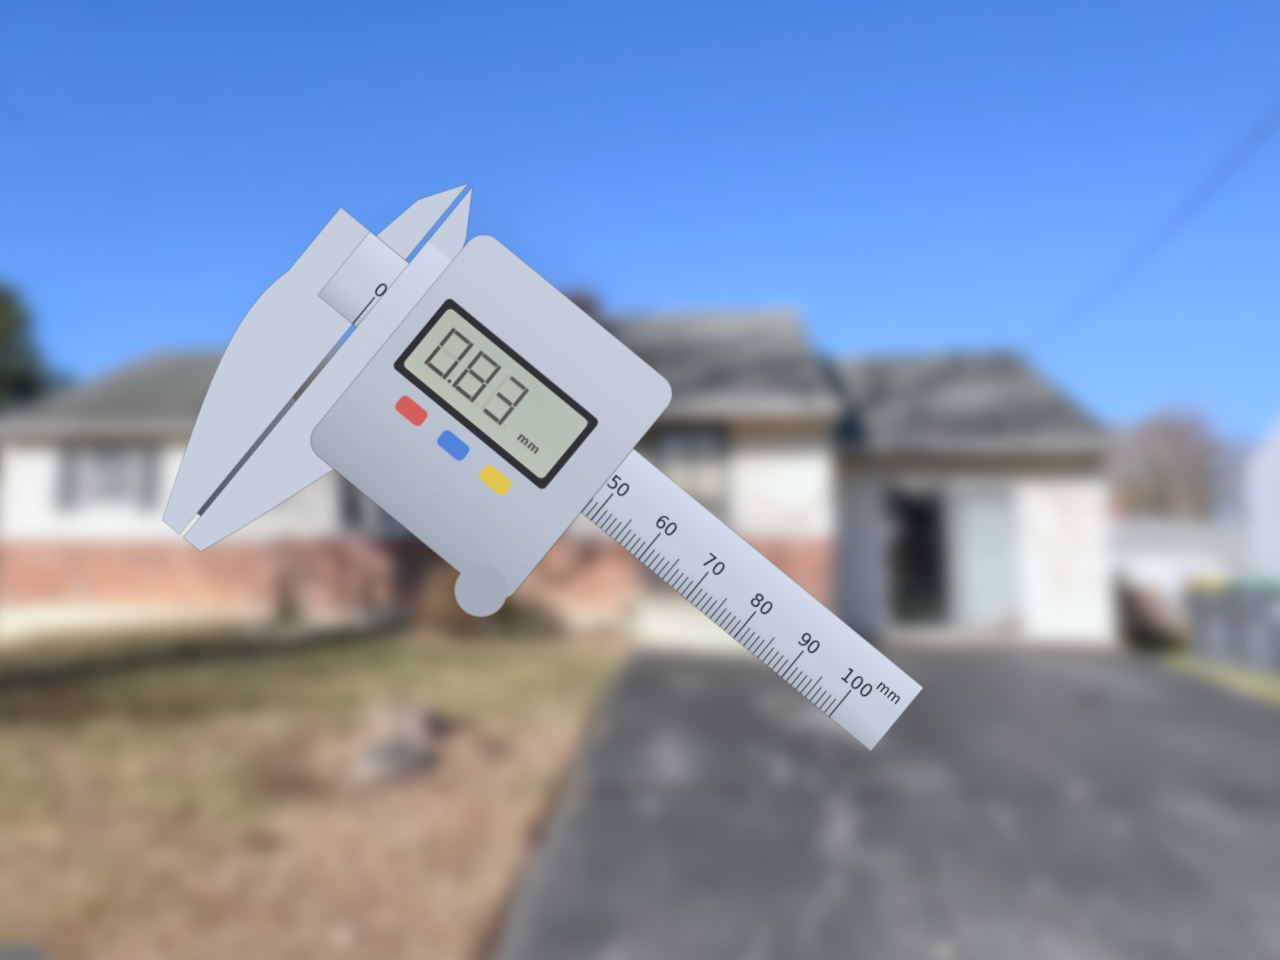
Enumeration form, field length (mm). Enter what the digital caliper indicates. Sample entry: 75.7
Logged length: 0.83
